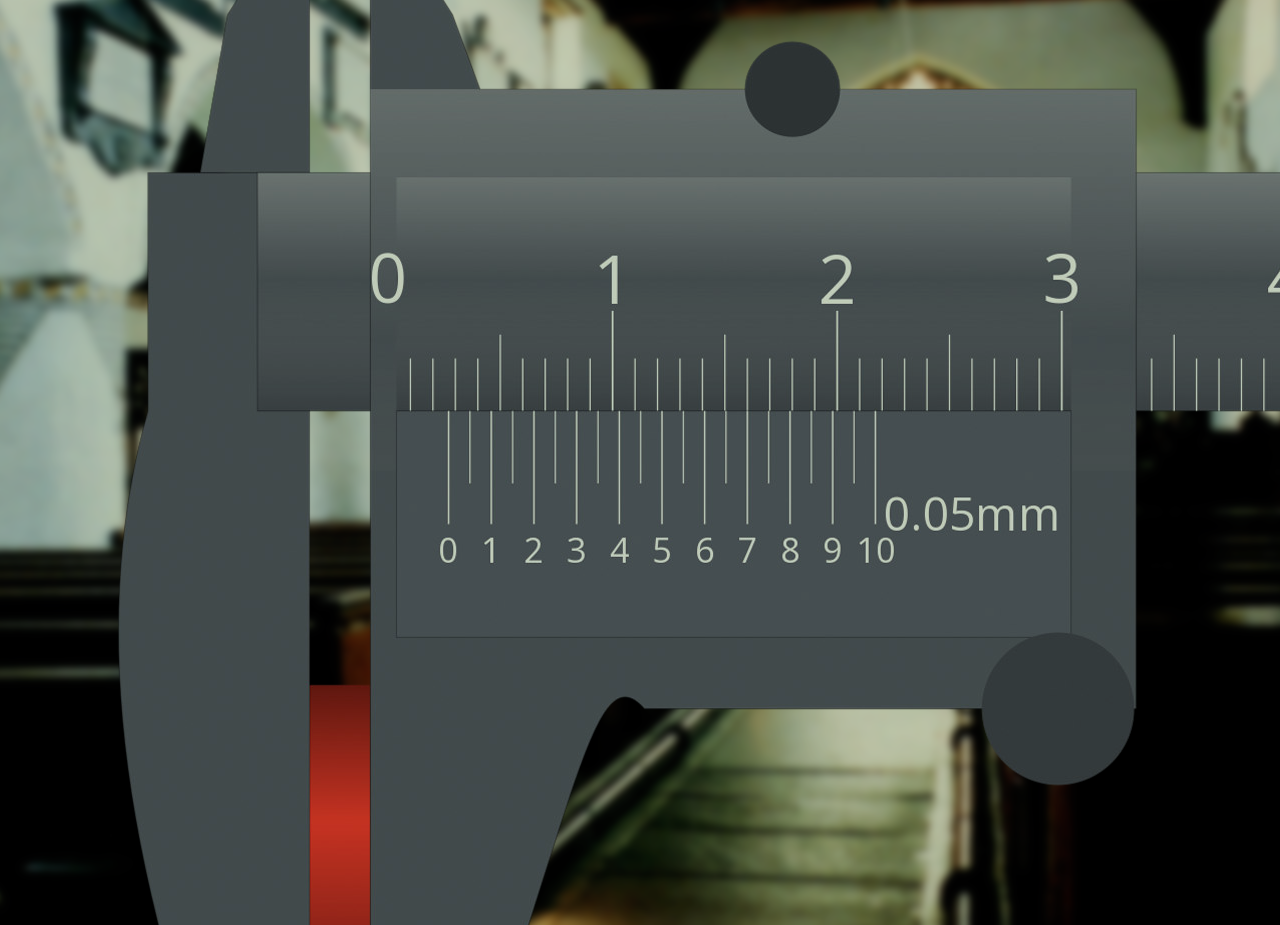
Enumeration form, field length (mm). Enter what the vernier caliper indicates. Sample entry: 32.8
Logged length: 2.7
